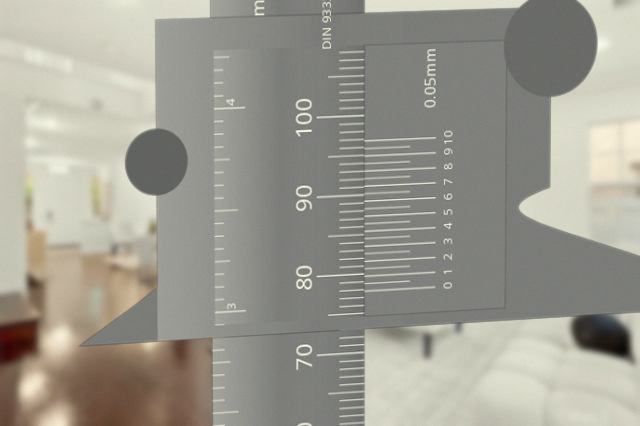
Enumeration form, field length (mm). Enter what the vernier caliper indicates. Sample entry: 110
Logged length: 77.8
